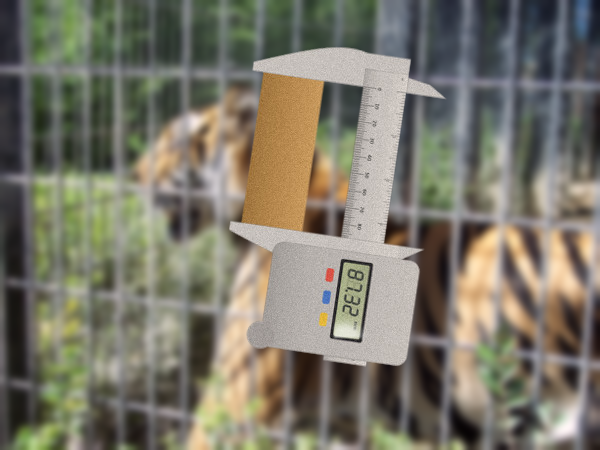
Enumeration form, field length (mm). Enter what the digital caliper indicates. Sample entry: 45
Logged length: 87.32
